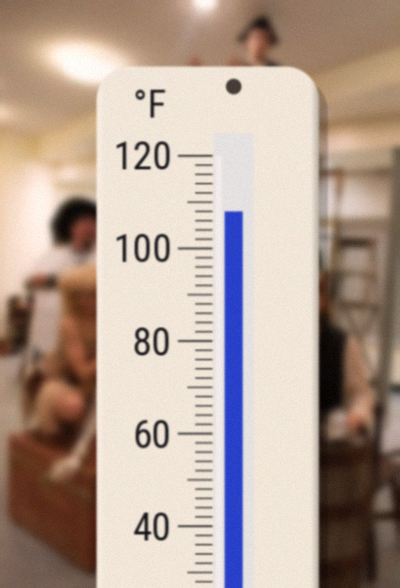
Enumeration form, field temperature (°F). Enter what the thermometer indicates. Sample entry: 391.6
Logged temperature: 108
